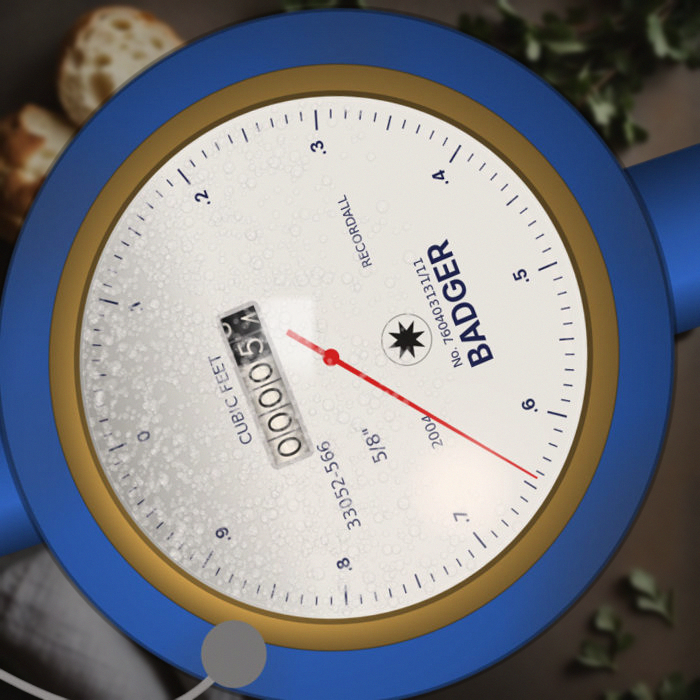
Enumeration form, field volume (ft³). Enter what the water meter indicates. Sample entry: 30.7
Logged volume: 53.64
